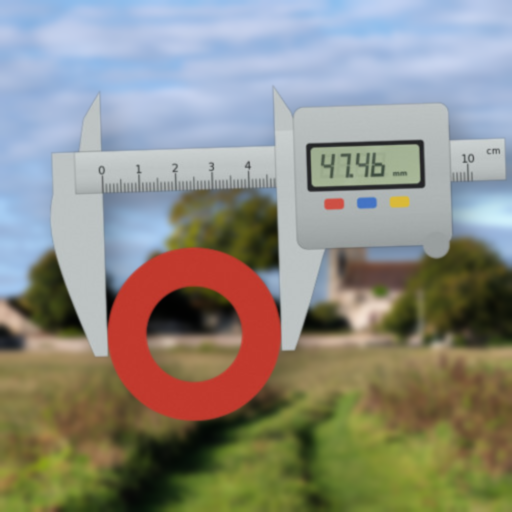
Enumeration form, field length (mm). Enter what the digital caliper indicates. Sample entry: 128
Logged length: 47.46
